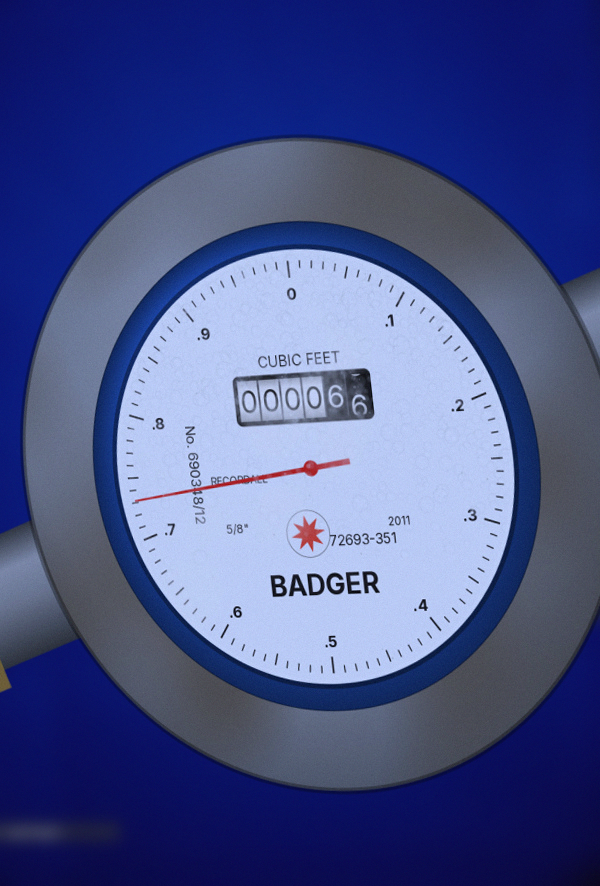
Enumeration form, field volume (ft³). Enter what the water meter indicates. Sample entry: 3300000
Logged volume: 65.73
